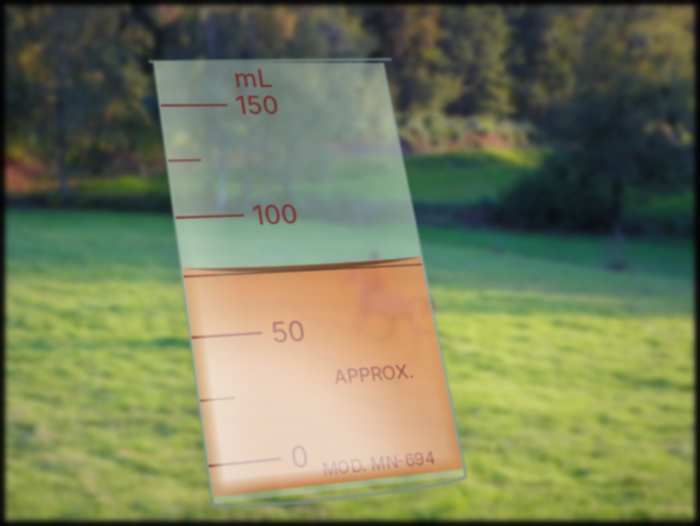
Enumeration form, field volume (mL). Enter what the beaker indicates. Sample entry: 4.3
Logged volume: 75
